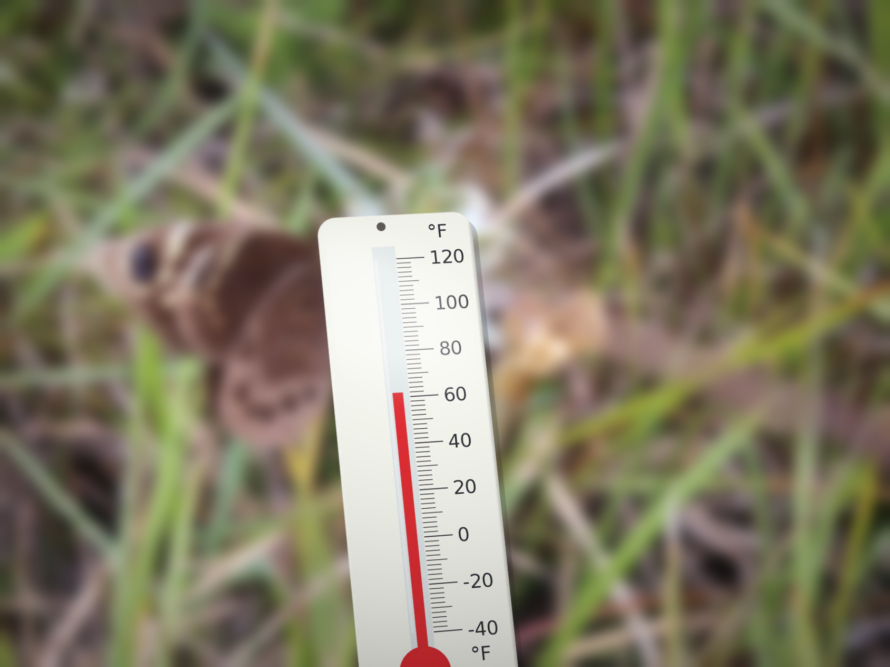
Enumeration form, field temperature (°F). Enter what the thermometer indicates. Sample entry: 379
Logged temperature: 62
